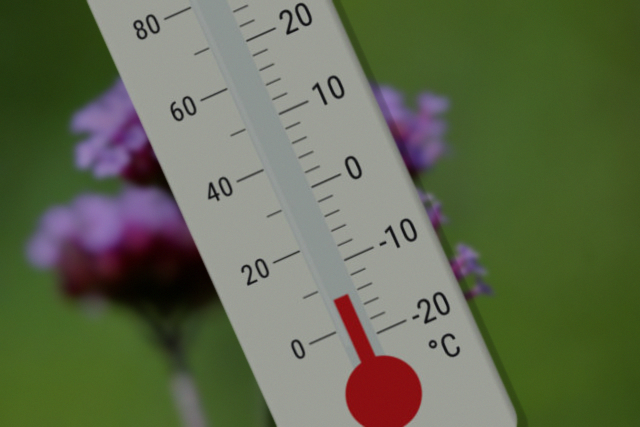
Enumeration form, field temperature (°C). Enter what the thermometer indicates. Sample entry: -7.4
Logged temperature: -14
